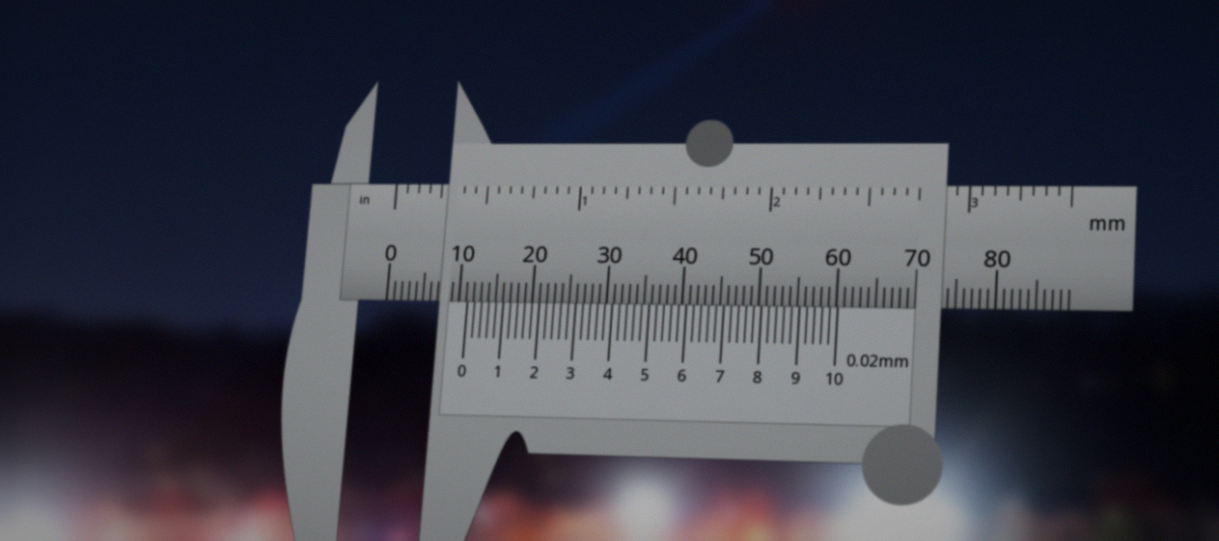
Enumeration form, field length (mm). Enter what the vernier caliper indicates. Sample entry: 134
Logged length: 11.2
